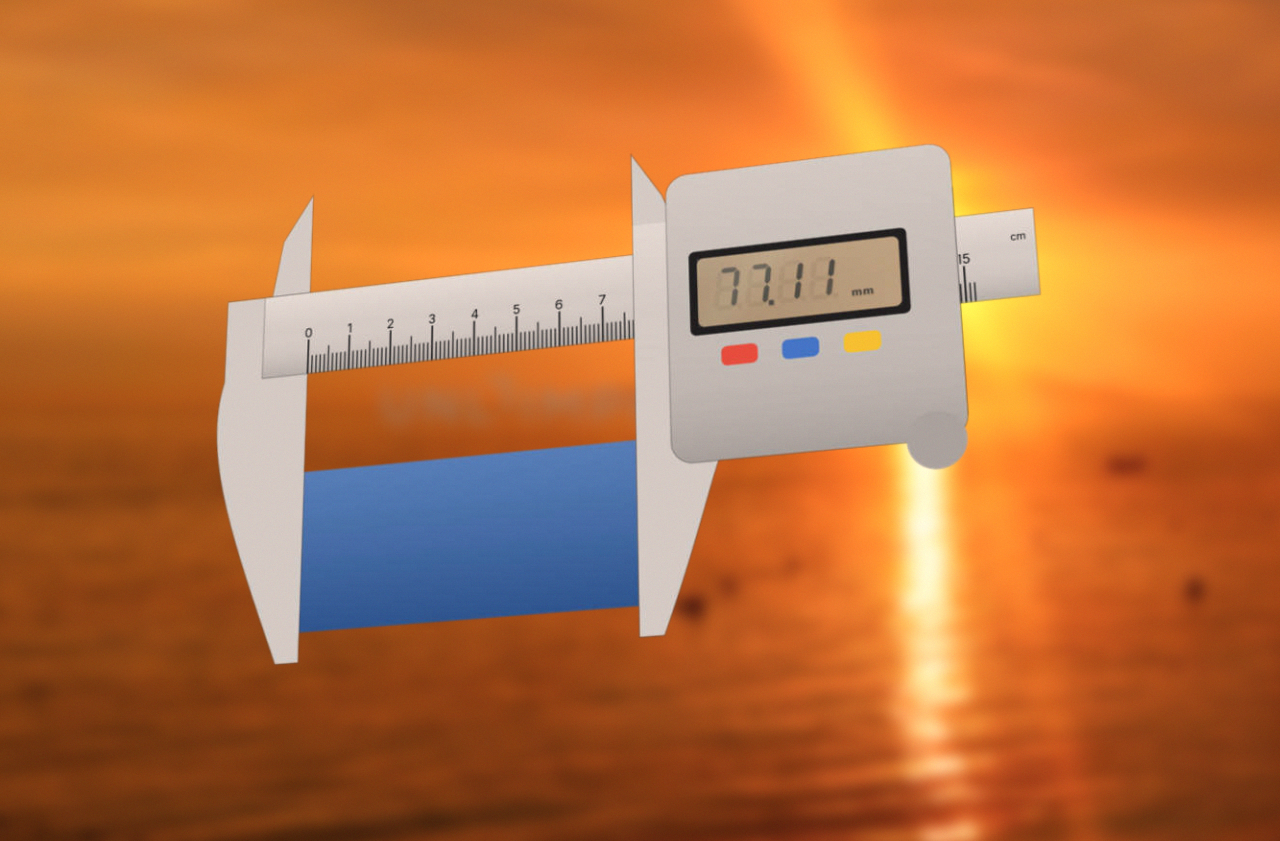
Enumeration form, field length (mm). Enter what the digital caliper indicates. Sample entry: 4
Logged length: 77.11
